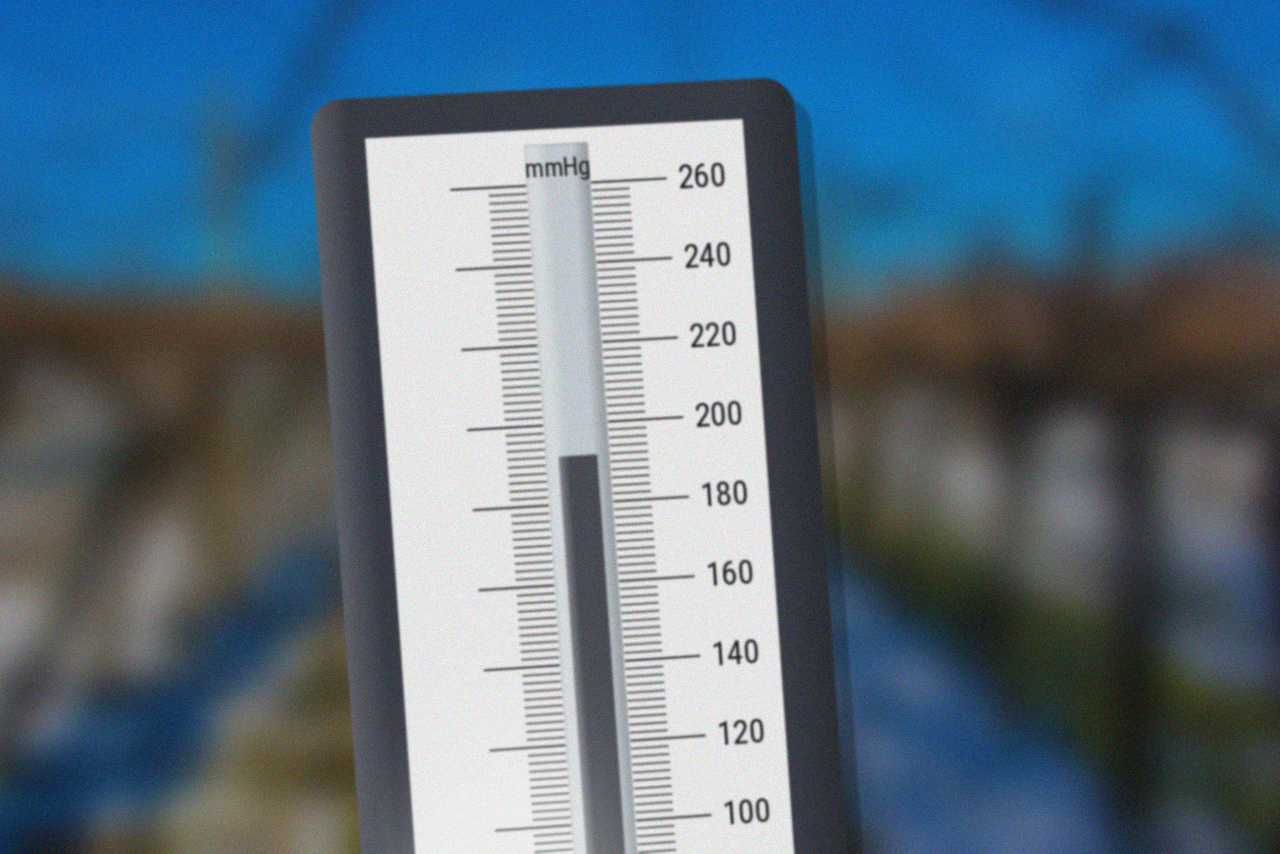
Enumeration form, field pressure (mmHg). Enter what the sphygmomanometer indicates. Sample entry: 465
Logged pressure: 192
